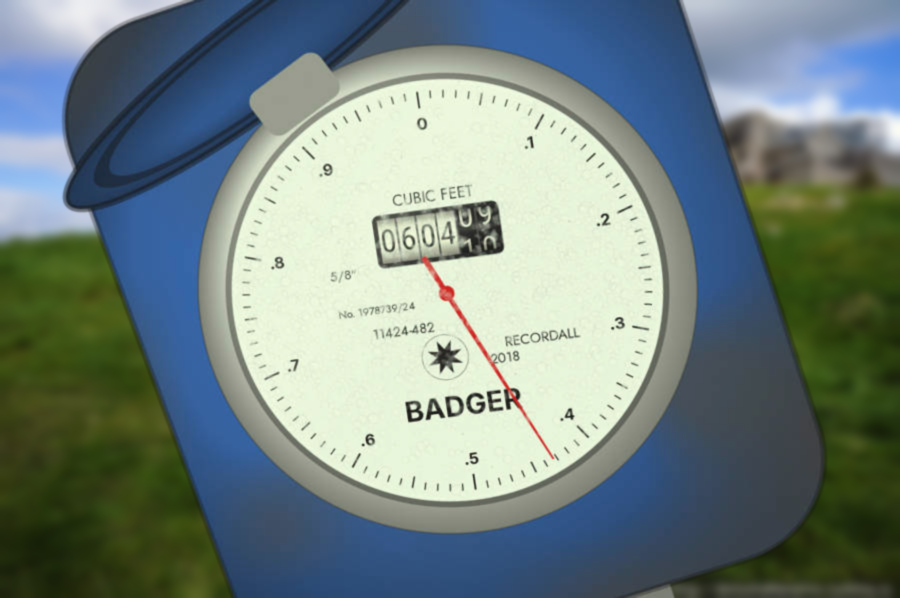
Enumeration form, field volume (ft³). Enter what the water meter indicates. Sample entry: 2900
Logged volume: 60409.43
